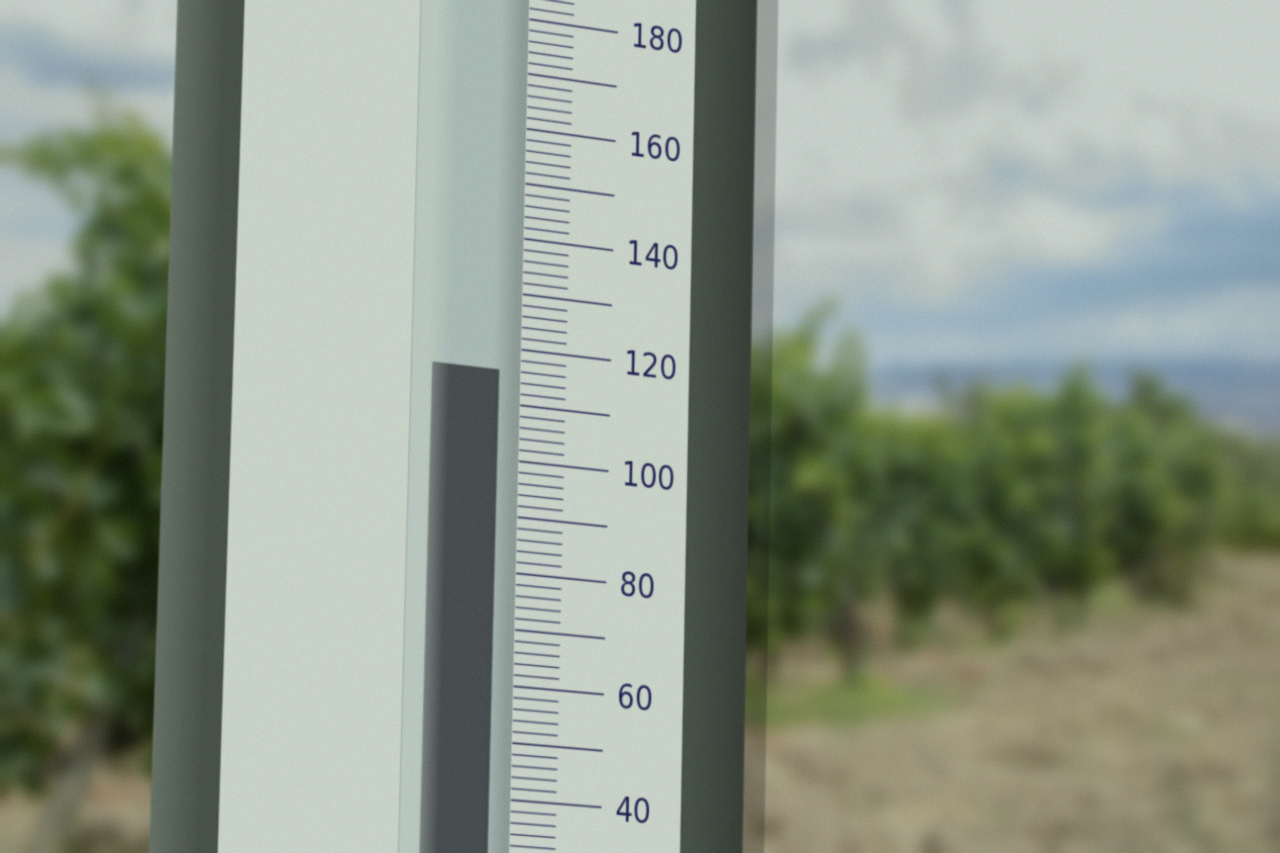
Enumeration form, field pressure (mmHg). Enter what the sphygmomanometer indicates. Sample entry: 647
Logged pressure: 116
